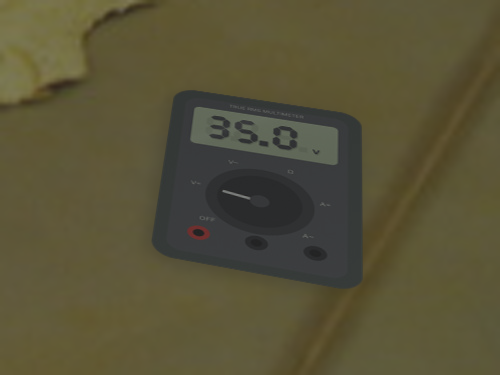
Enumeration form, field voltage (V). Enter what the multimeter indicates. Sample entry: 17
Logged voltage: 35.0
